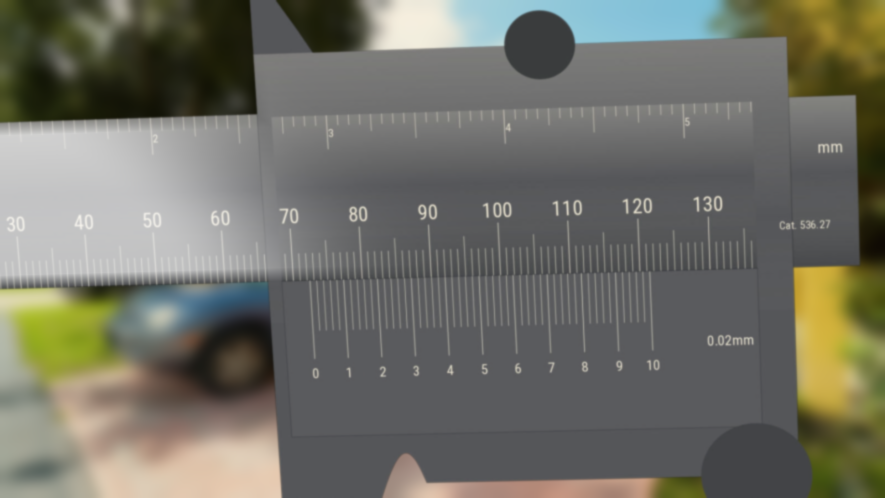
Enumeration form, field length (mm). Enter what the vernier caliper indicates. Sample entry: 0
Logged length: 72.4
